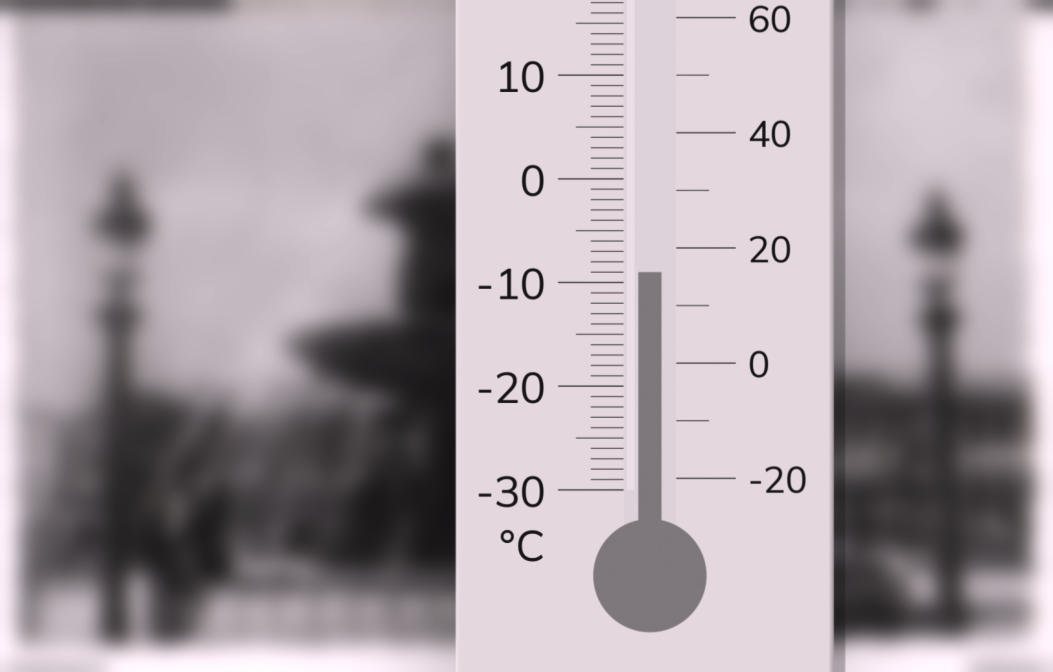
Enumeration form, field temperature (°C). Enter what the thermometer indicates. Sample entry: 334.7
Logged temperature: -9
